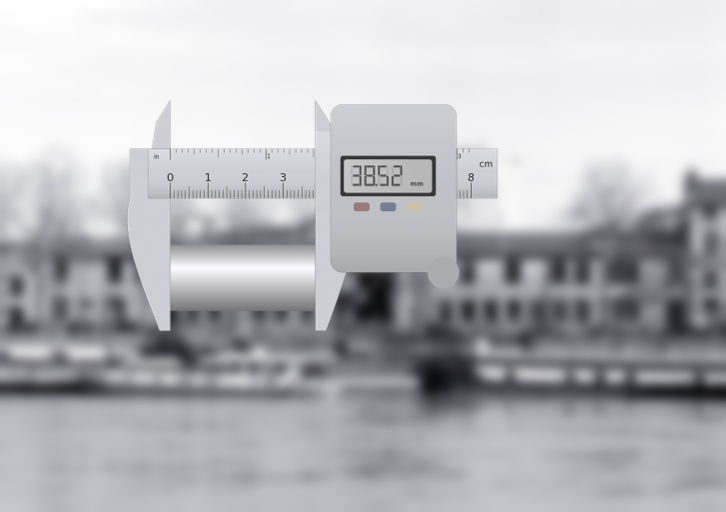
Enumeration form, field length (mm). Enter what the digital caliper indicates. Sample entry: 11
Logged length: 38.52
